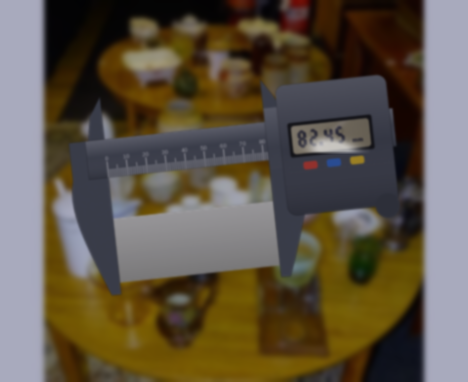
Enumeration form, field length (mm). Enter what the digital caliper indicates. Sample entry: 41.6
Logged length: 82.45
